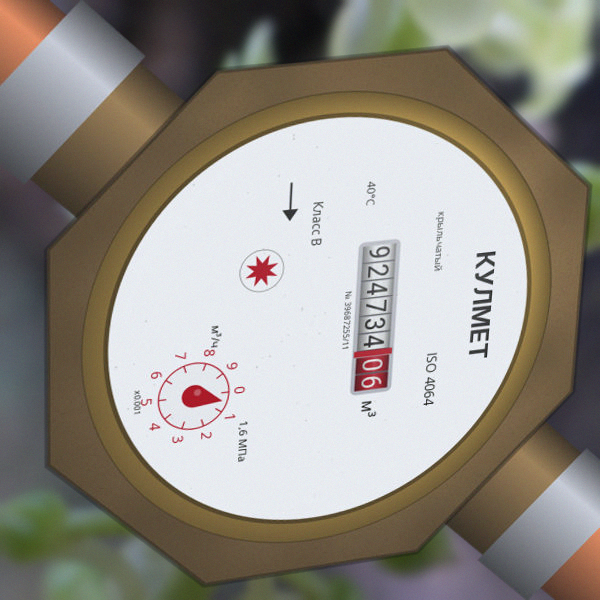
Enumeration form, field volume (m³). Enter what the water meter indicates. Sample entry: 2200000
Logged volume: 924734.060
